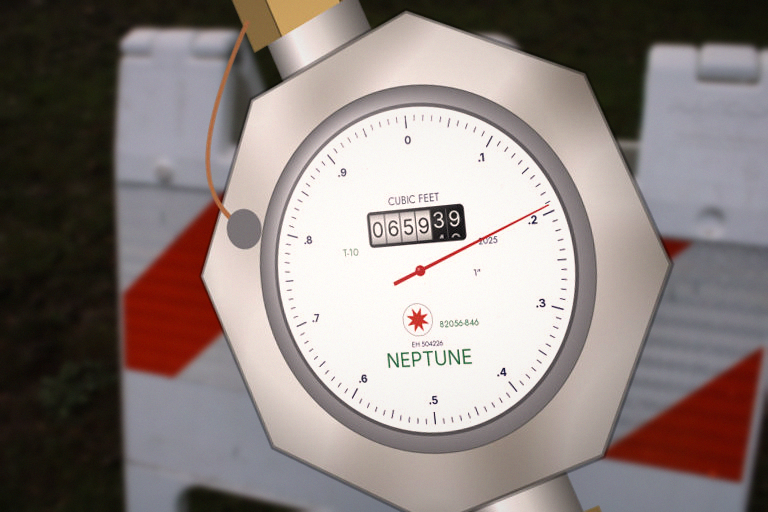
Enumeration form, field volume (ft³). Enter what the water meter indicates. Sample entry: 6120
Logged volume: 65939.19
